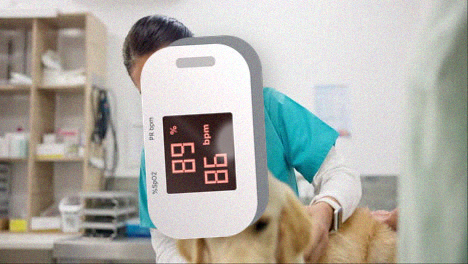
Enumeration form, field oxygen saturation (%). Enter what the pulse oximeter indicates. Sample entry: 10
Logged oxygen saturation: 89
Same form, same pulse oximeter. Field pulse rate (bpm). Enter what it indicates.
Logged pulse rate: 86
